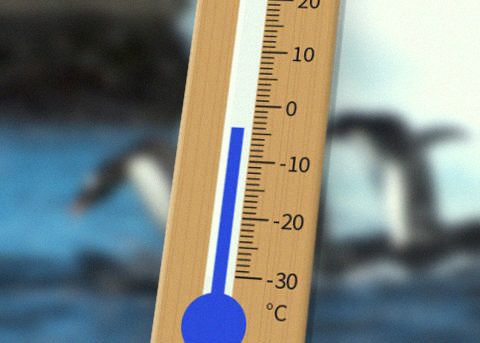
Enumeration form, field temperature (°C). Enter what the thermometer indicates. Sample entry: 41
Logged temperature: -4
